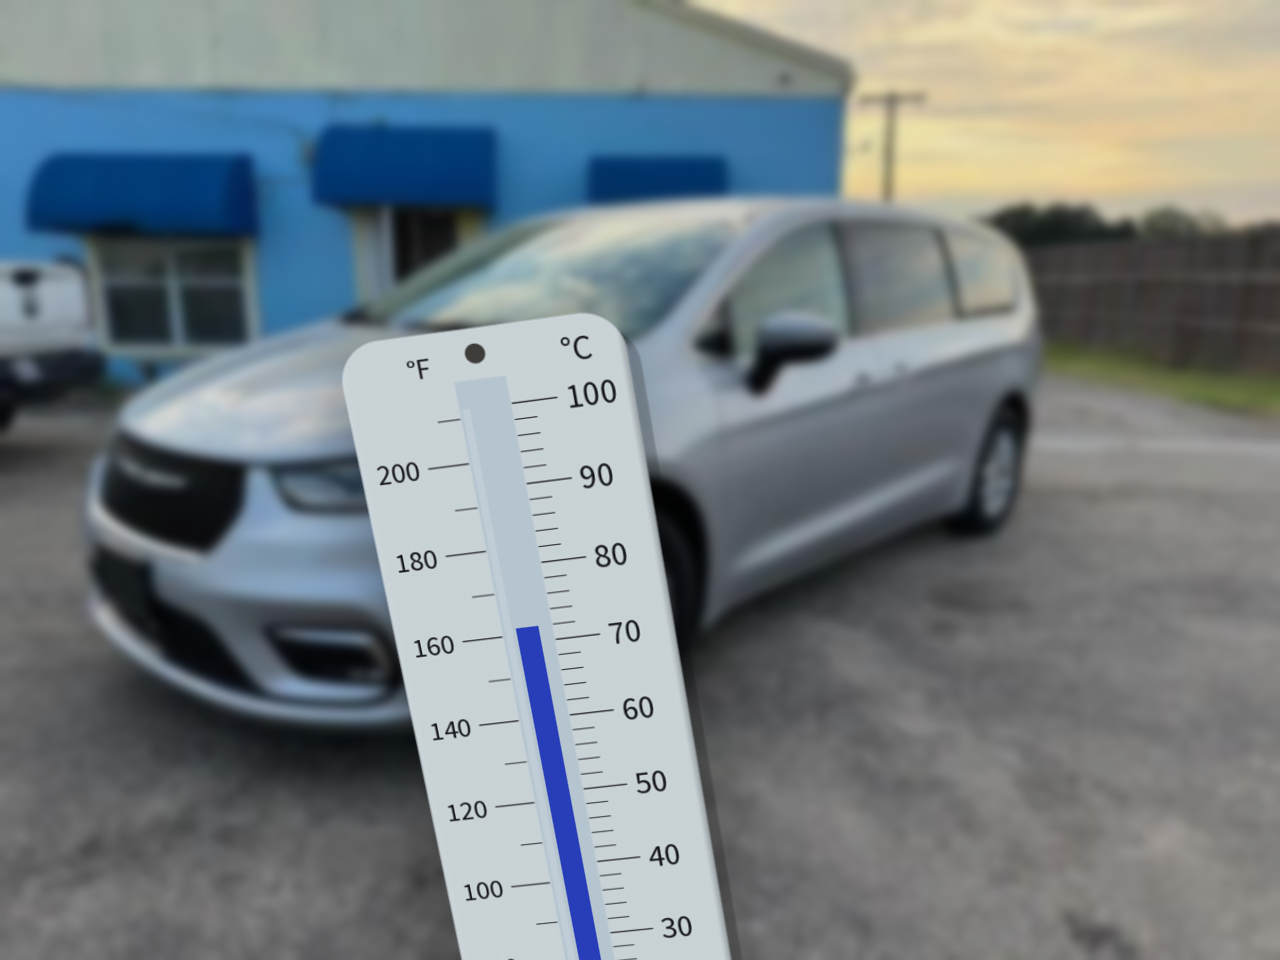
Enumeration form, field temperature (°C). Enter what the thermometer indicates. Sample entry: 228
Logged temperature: 72
